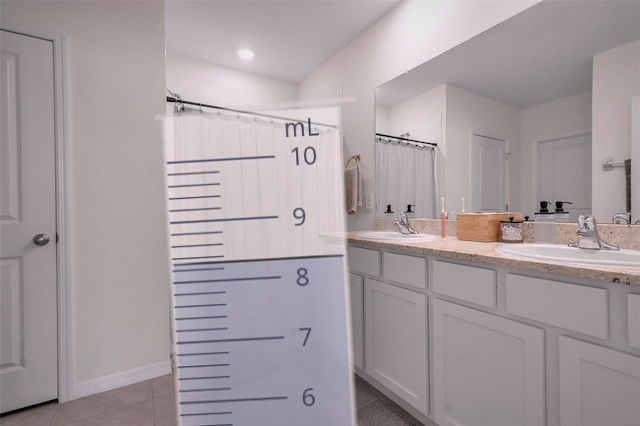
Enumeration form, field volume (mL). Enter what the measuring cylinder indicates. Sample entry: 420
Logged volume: 8.3
